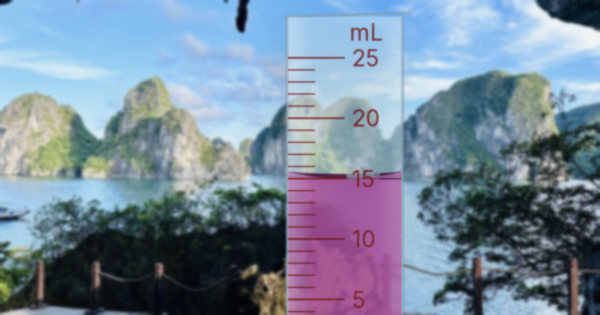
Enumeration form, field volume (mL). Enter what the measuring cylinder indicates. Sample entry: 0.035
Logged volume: 15
